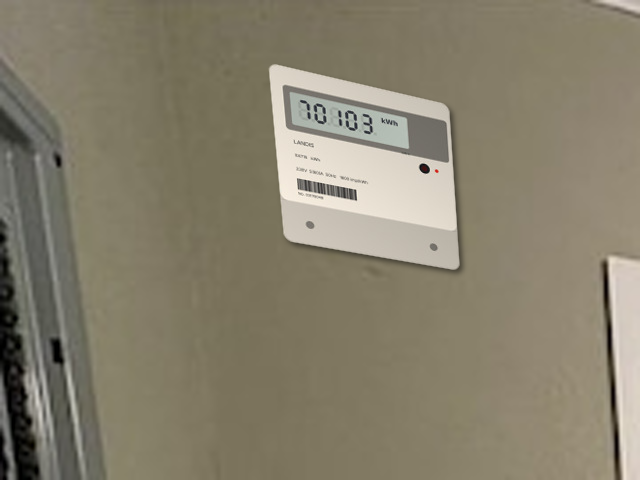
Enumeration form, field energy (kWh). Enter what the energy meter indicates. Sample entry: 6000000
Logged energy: 70103
